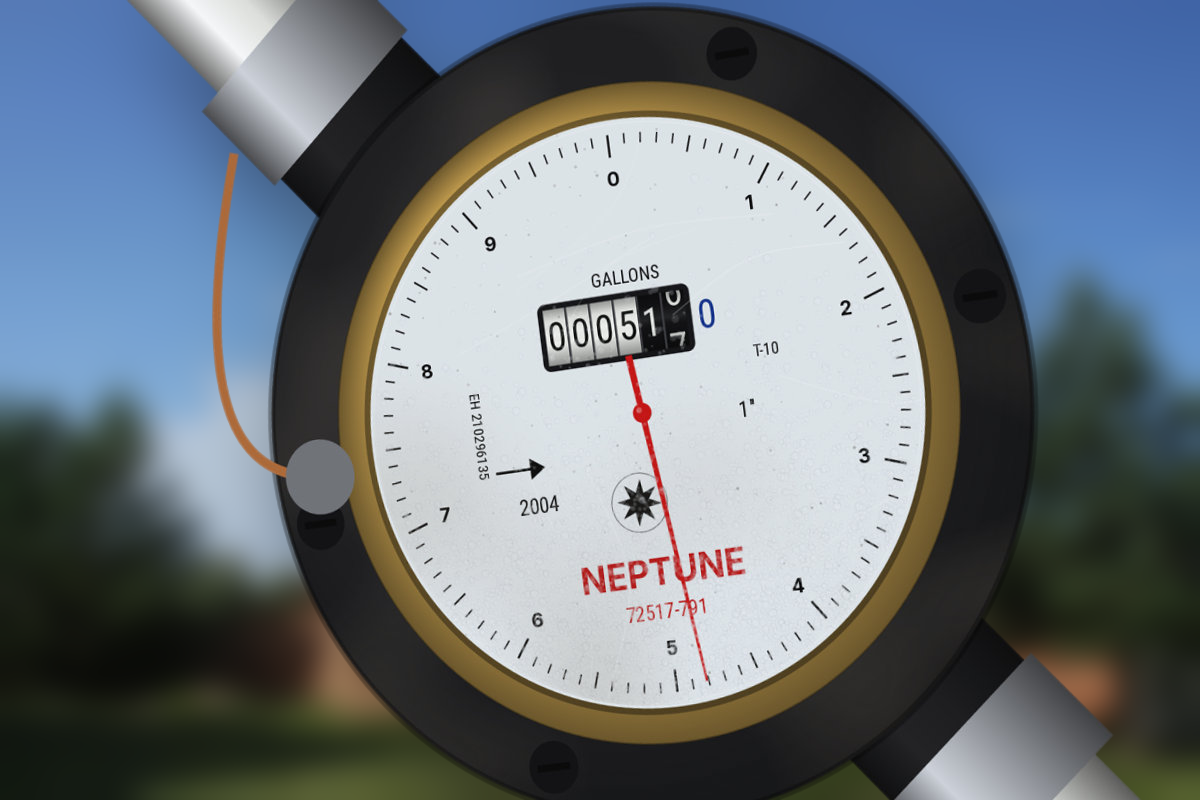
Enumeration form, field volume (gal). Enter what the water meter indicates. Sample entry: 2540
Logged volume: 5164.8
